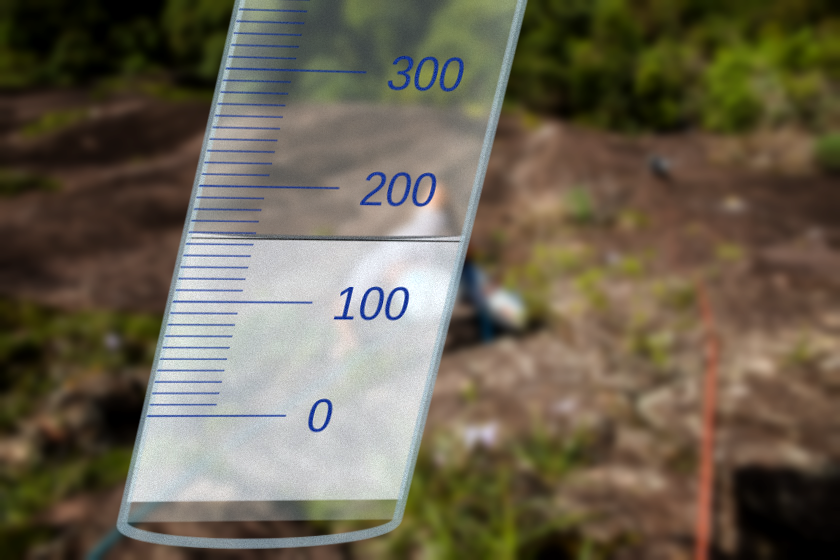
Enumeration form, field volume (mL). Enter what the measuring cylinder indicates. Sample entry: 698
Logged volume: 155
